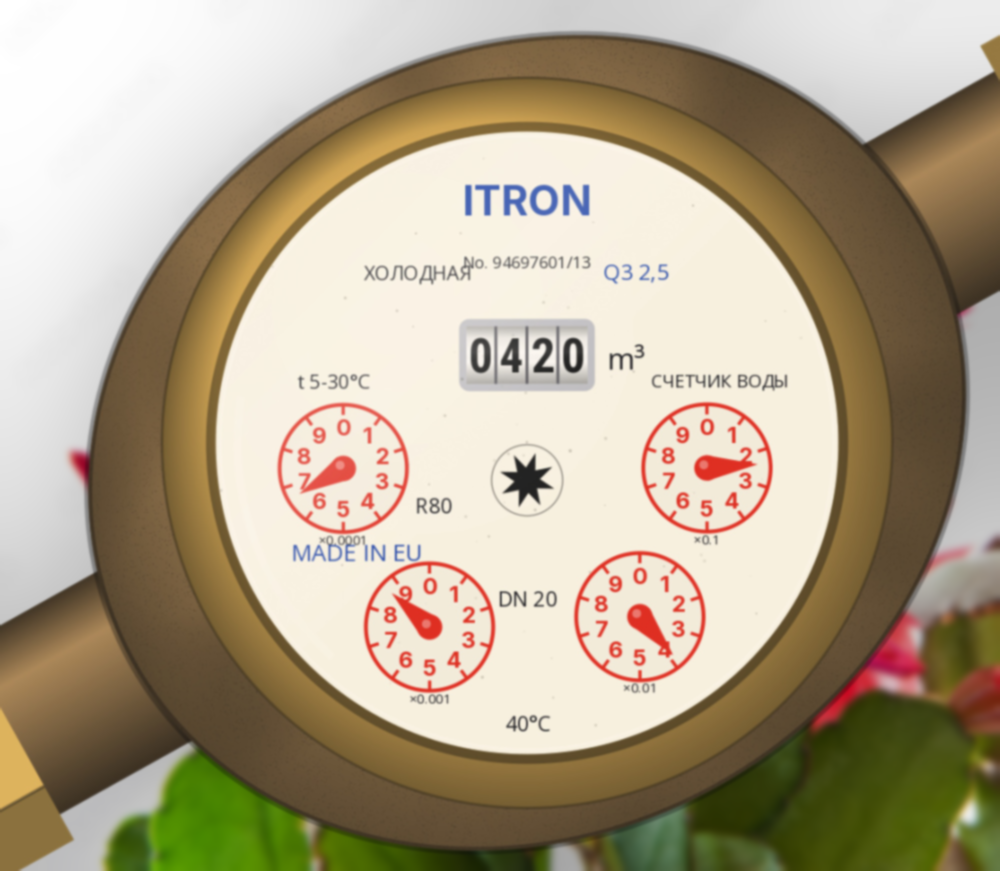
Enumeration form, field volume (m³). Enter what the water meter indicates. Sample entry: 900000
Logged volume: 420.2386
